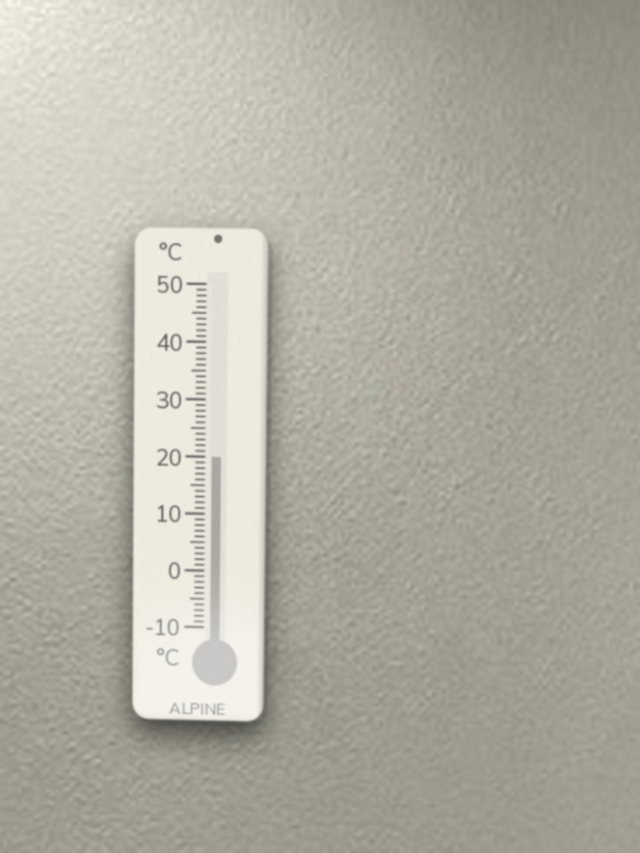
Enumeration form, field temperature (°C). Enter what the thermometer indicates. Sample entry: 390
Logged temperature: 20
